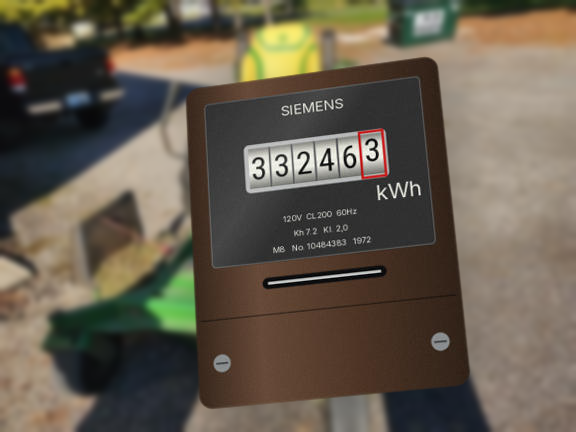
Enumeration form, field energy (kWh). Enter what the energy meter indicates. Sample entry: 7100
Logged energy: 33246.3
